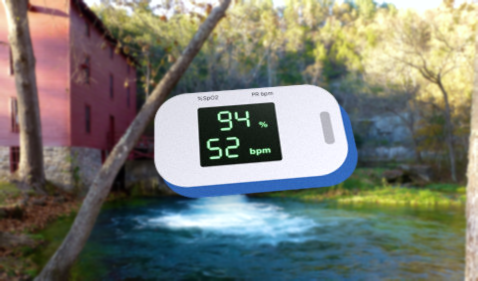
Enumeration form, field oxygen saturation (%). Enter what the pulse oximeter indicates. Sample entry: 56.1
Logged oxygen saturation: 94
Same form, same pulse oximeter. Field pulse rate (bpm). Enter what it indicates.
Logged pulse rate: 52
